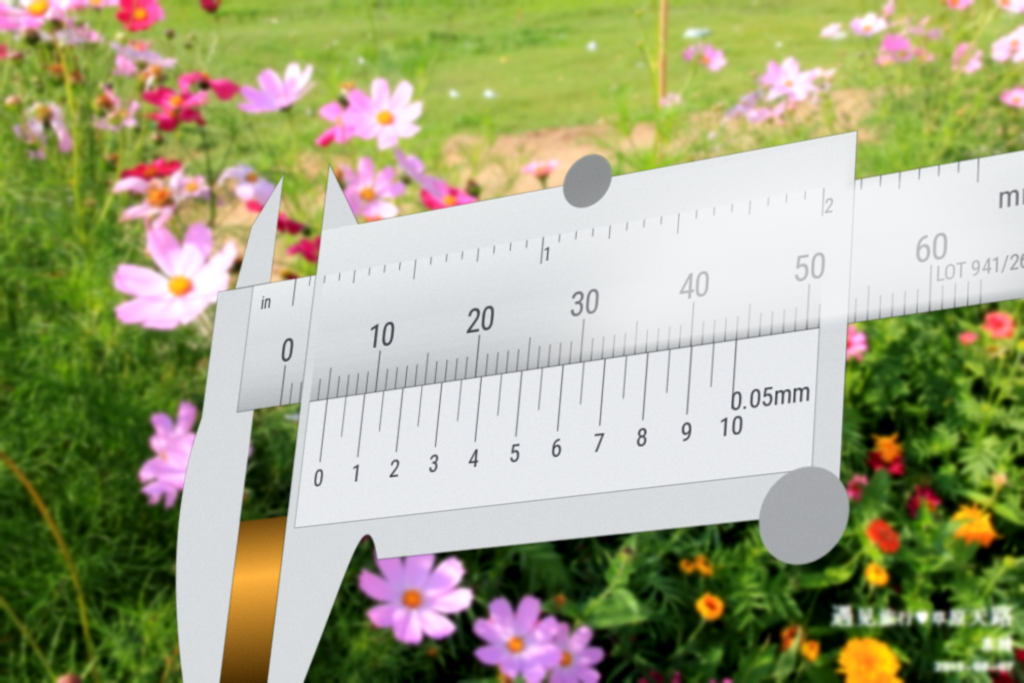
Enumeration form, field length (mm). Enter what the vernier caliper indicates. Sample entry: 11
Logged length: 5.0
